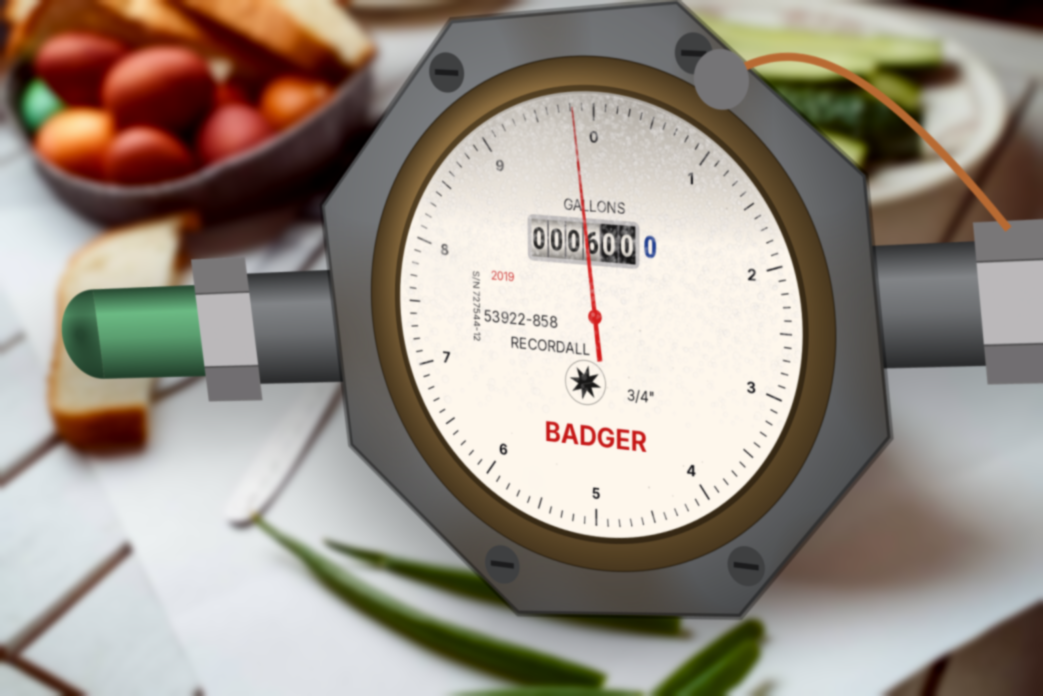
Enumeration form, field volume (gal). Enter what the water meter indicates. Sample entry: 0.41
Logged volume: 5999.8
